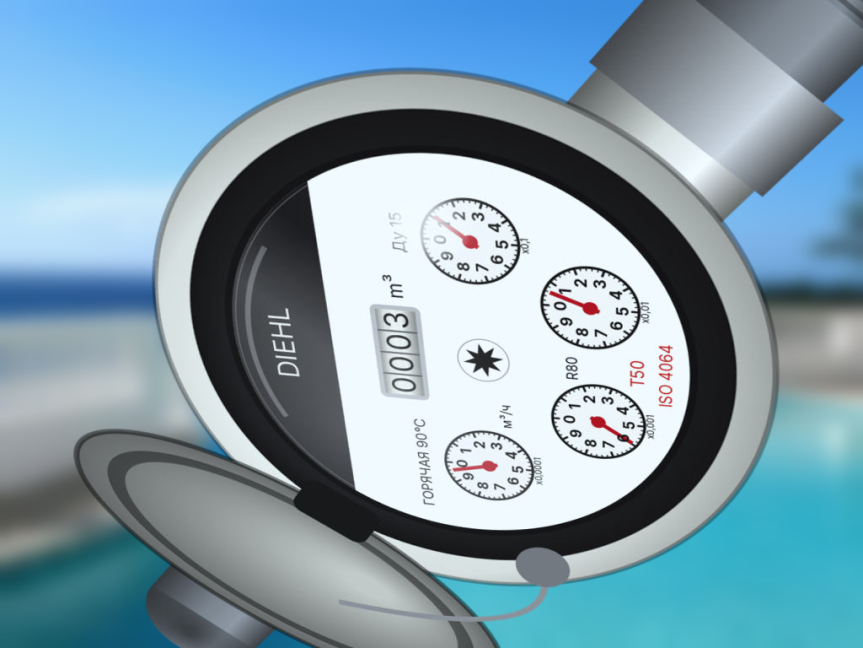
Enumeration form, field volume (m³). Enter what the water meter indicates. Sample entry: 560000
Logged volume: 3.1059
